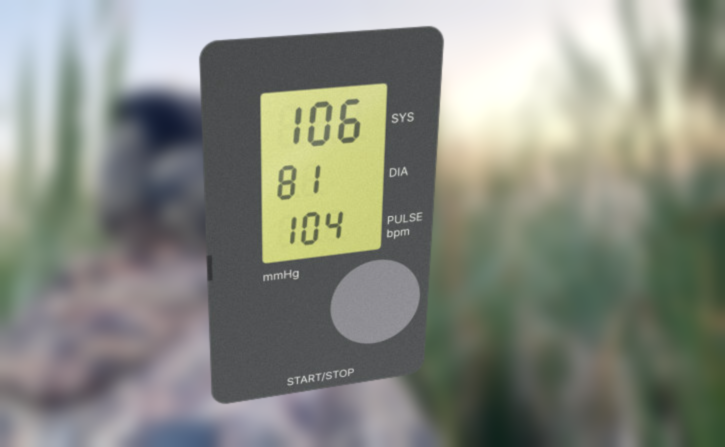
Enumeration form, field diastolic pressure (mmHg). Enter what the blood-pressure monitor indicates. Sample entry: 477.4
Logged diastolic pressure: 81
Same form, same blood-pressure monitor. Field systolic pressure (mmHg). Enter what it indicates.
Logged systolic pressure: 106
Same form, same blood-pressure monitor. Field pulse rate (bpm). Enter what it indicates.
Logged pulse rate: 104
